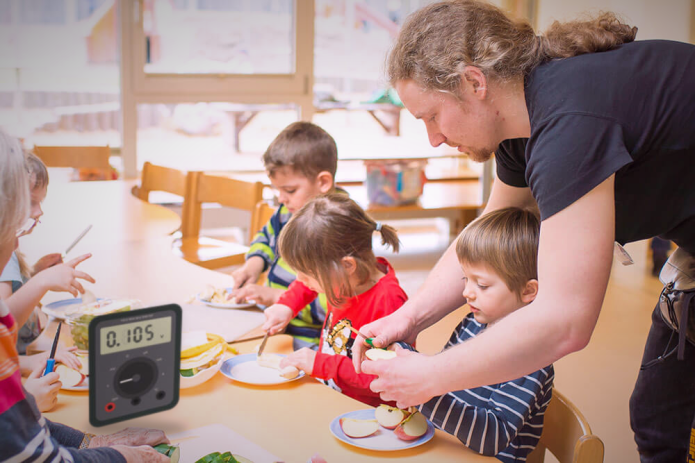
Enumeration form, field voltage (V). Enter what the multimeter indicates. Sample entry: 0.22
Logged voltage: 0.105
